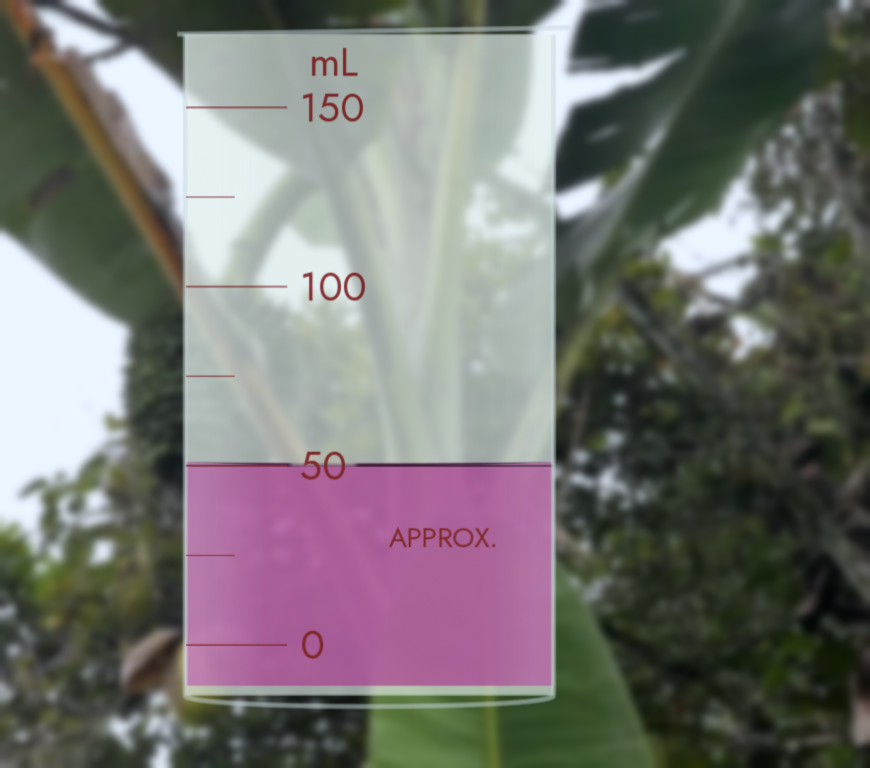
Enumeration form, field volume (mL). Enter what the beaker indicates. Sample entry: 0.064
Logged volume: 50
